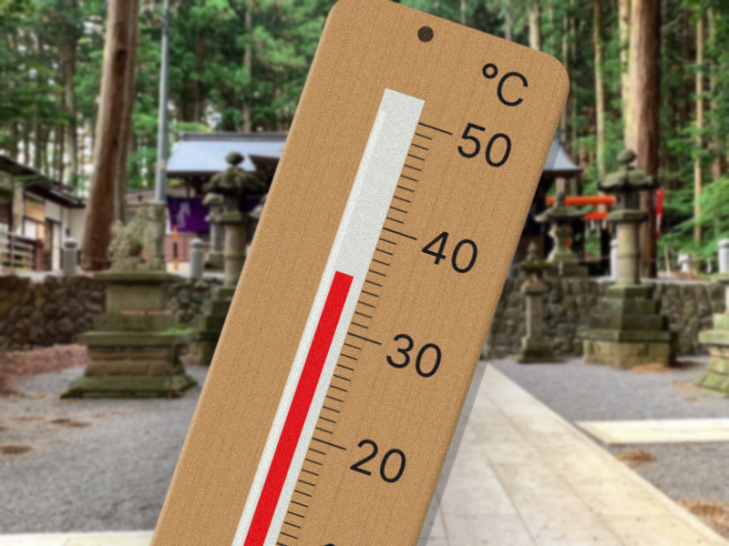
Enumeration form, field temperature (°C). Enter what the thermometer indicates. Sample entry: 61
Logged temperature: 35
